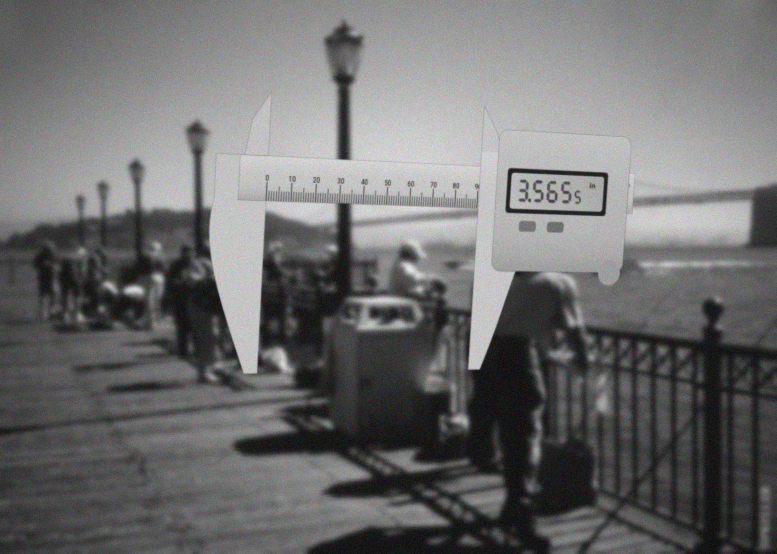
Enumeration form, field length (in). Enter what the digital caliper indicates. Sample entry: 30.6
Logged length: 3.5655
